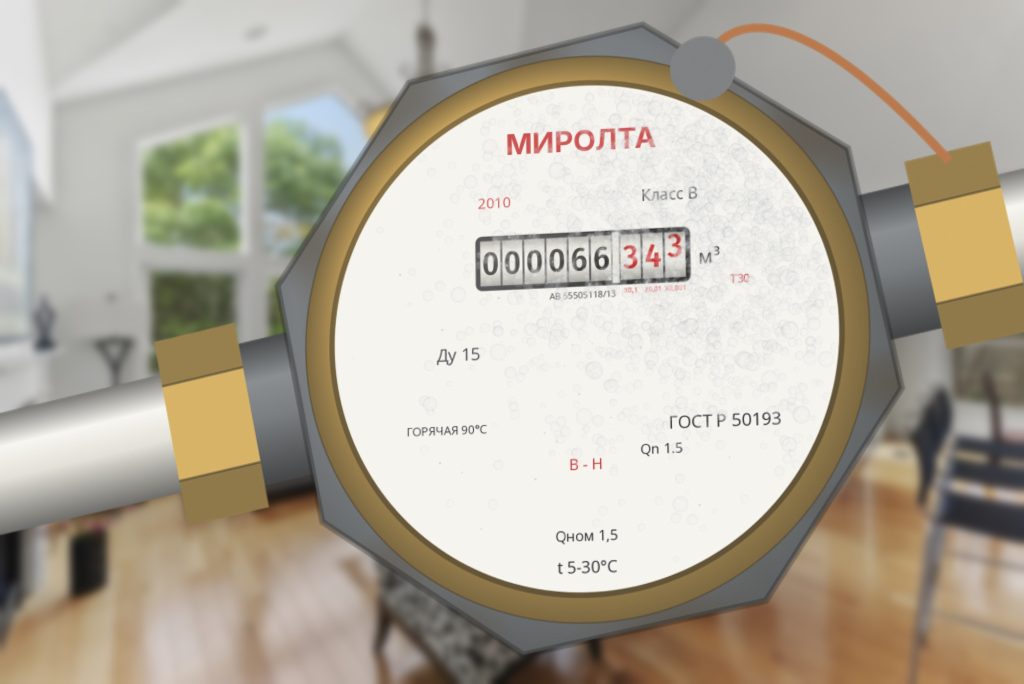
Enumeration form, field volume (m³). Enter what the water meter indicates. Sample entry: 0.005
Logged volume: 66.343
